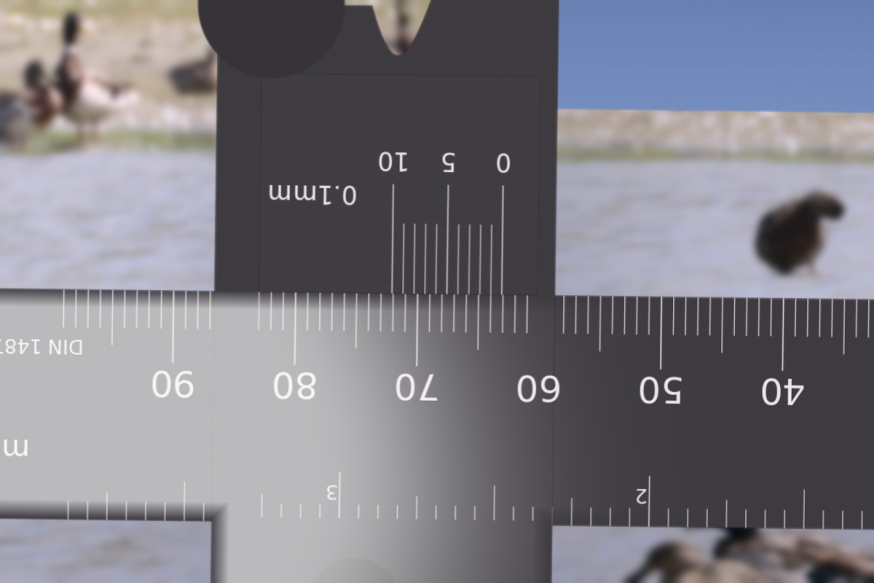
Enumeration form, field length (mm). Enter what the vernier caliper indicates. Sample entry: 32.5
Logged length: 63.1
